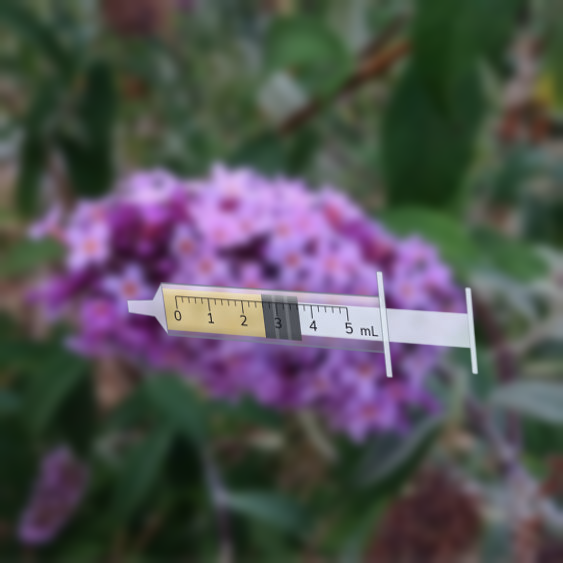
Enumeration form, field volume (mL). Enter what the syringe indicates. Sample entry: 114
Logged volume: 2.6
